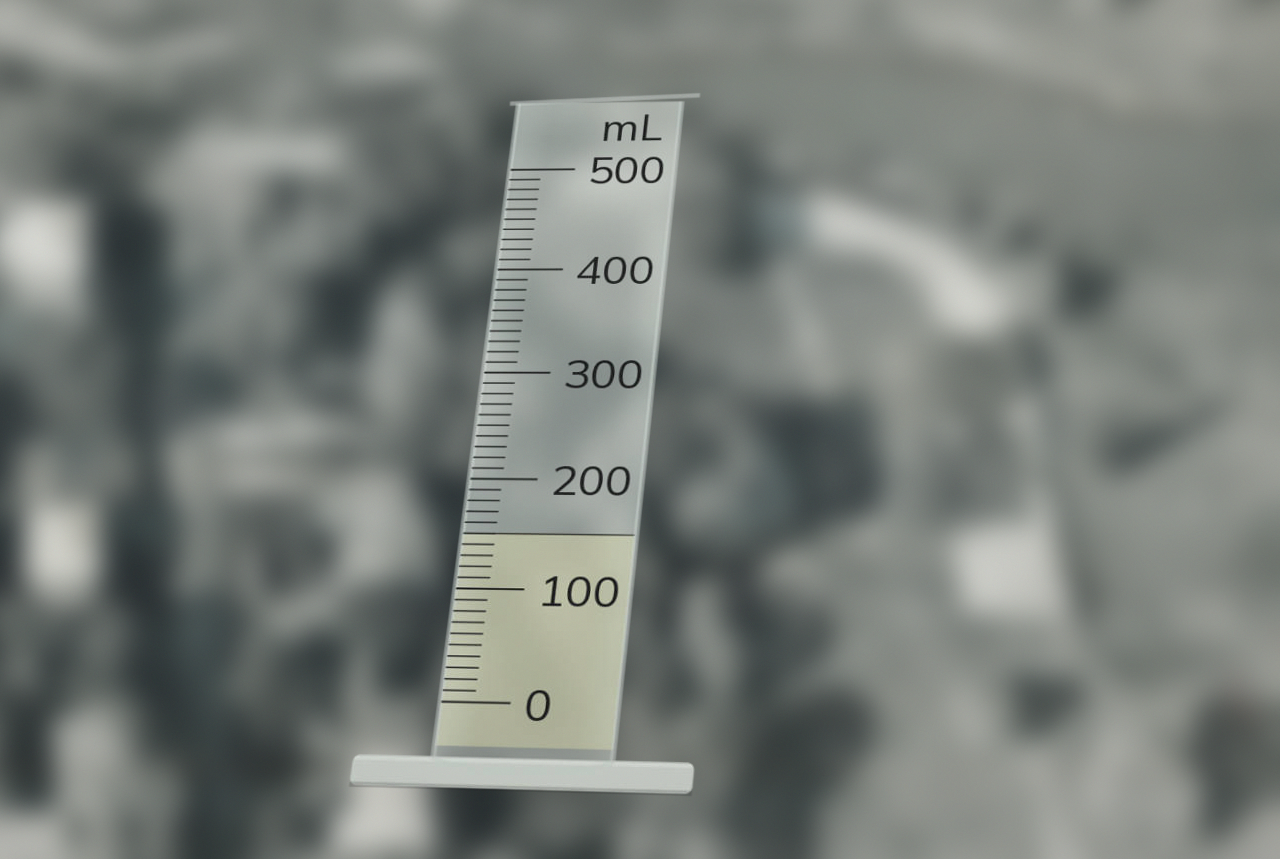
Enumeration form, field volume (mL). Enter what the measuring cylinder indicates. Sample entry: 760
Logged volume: 150
